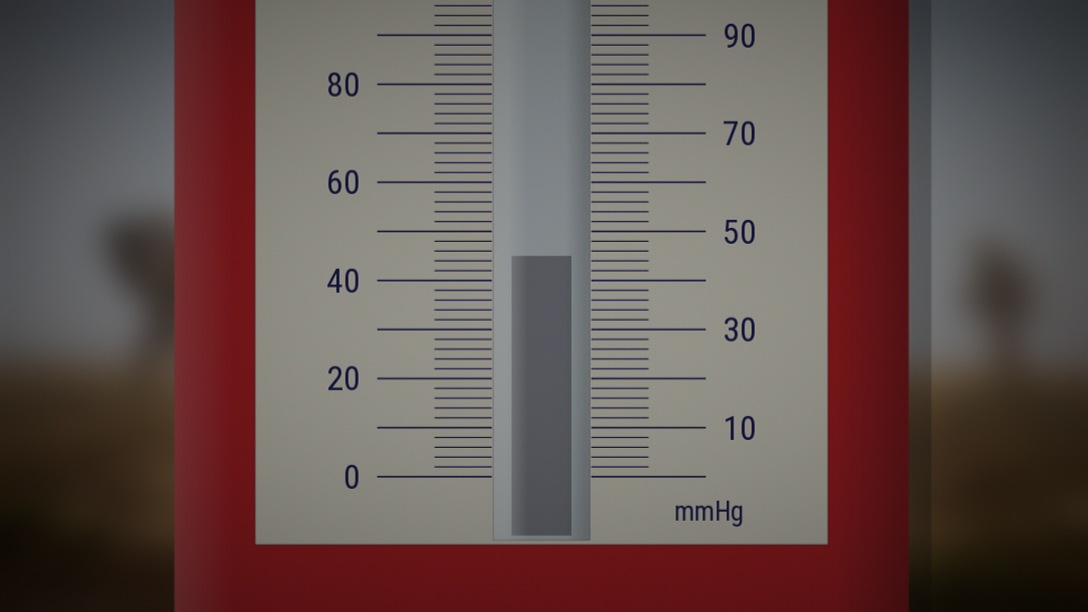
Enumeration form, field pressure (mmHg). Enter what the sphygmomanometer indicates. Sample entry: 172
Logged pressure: 45
